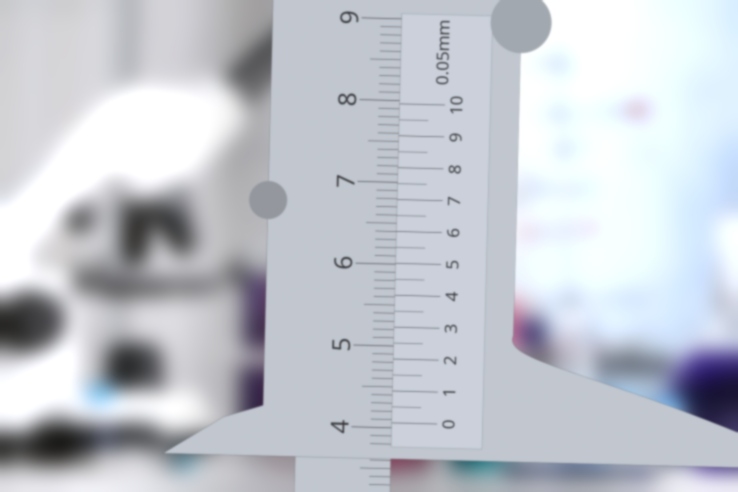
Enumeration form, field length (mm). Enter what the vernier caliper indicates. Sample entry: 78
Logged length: 40.6
